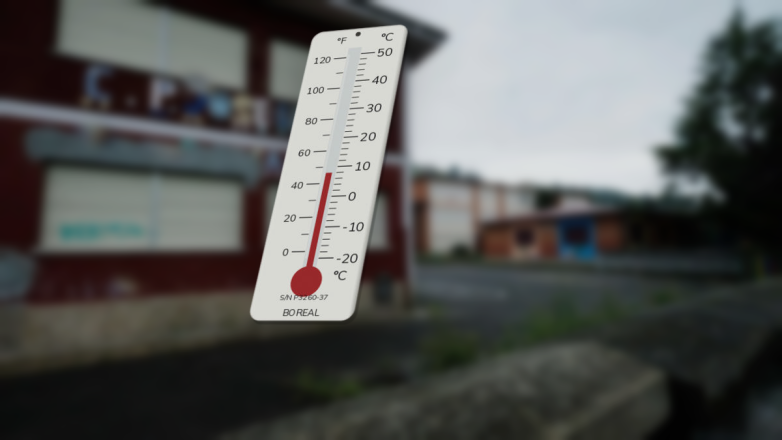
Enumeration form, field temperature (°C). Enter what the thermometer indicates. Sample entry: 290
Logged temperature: 8
